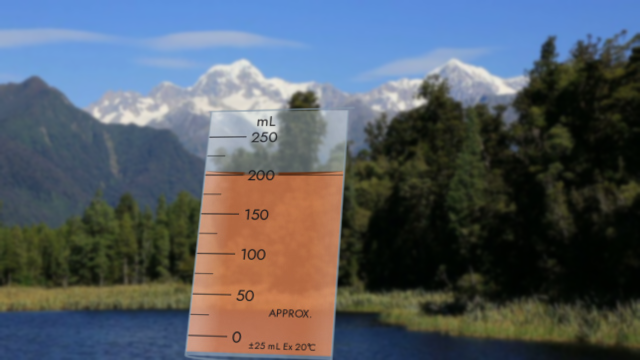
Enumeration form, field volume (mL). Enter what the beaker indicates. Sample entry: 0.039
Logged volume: 200
